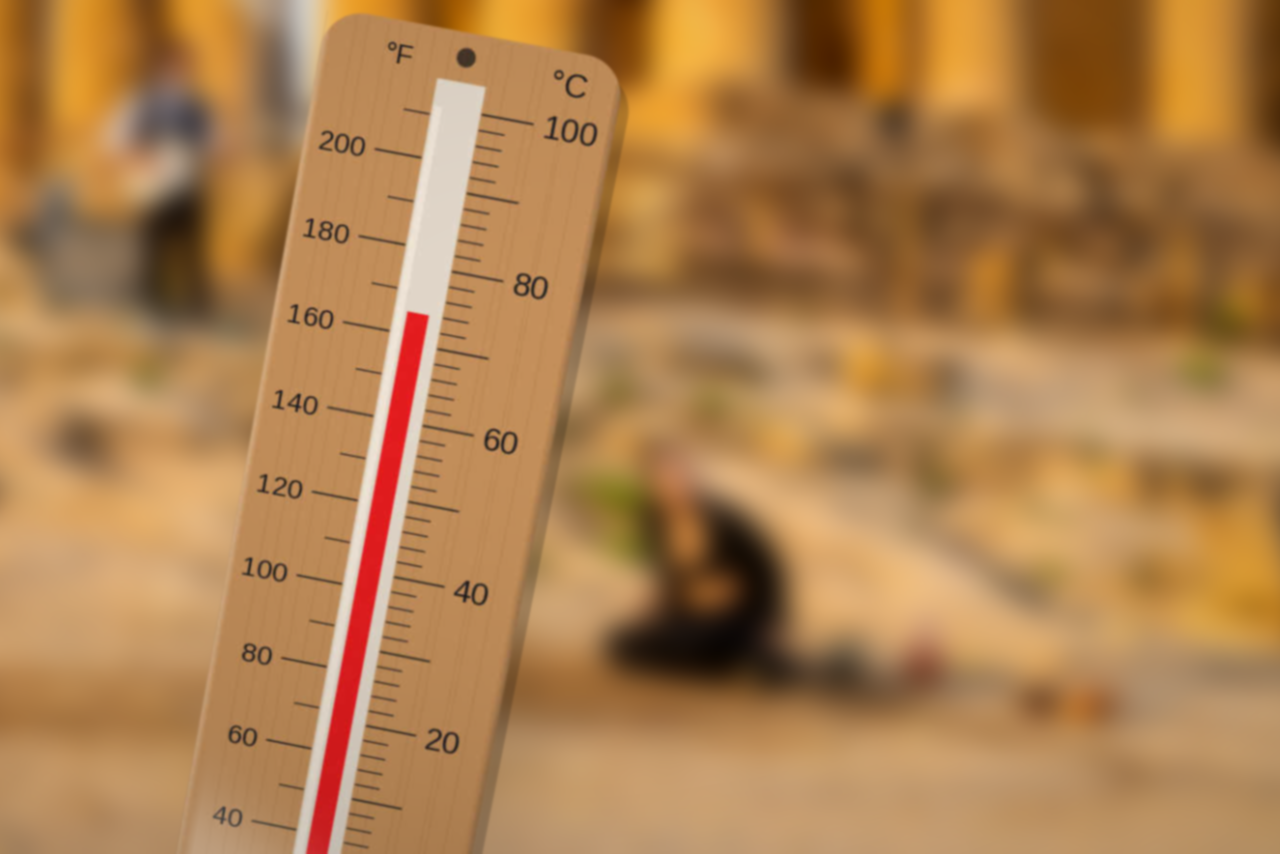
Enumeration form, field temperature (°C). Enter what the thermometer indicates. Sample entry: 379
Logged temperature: 74
